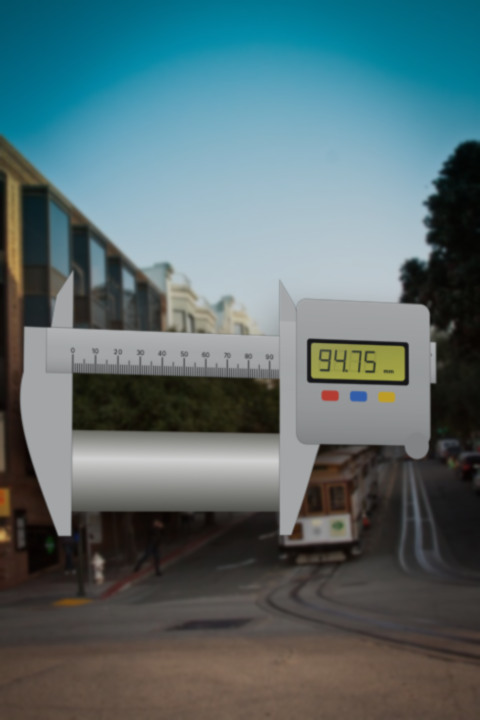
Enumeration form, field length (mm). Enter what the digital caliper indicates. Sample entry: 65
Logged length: 94.75
